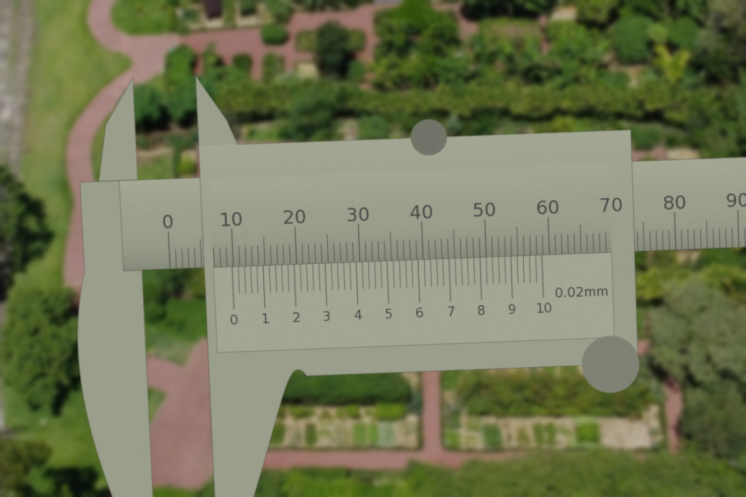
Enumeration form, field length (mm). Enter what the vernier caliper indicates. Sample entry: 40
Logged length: 9.8
